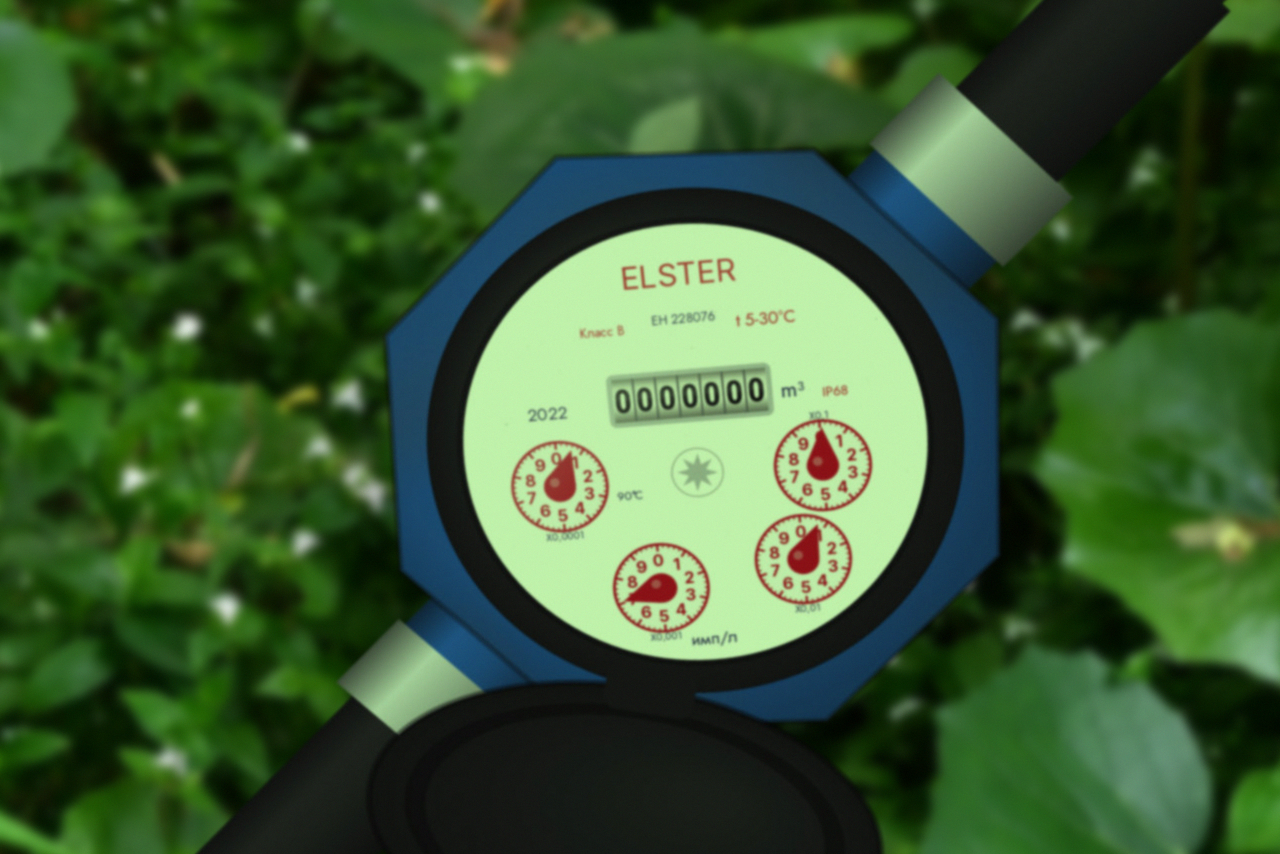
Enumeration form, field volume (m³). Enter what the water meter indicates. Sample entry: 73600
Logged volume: 0.0070
